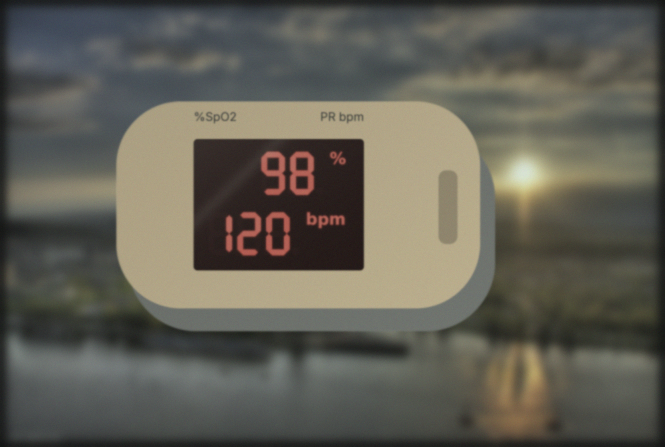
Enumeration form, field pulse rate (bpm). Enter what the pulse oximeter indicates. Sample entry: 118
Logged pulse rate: 120
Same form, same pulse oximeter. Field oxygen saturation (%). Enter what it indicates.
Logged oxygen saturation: 98
